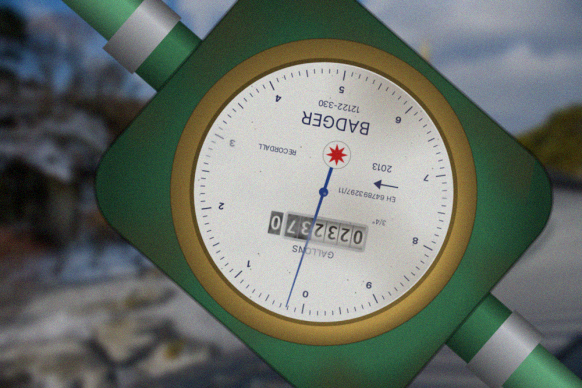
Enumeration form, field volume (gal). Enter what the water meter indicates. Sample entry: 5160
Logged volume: 232370.2
